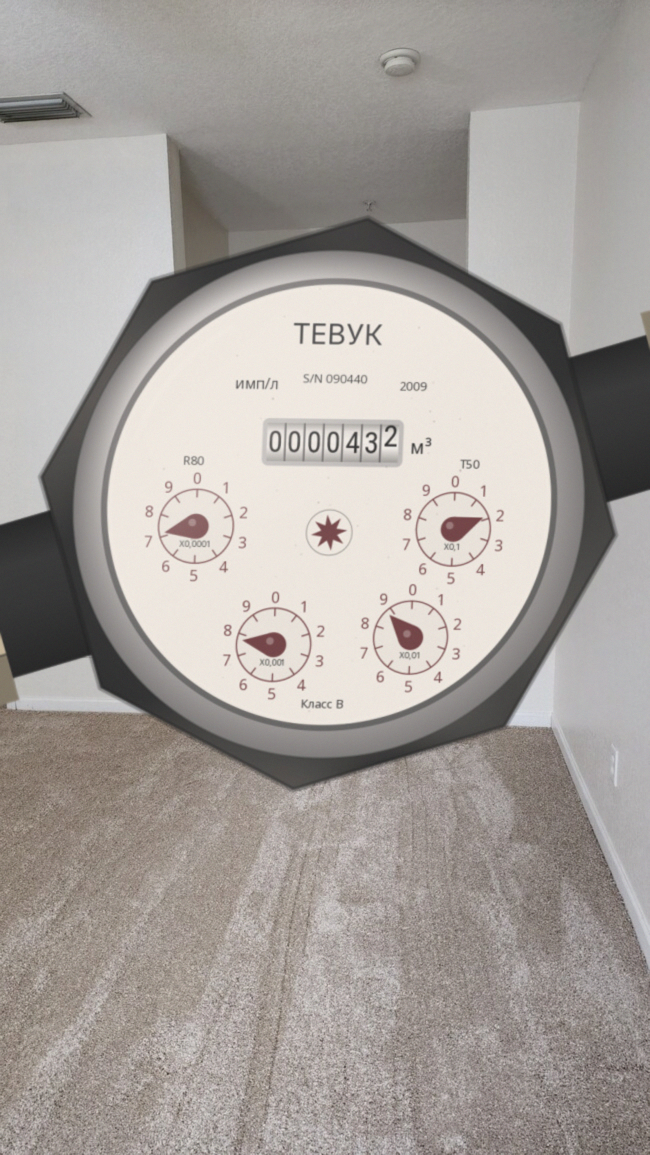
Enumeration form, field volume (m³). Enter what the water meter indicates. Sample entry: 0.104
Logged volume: 432.1877
